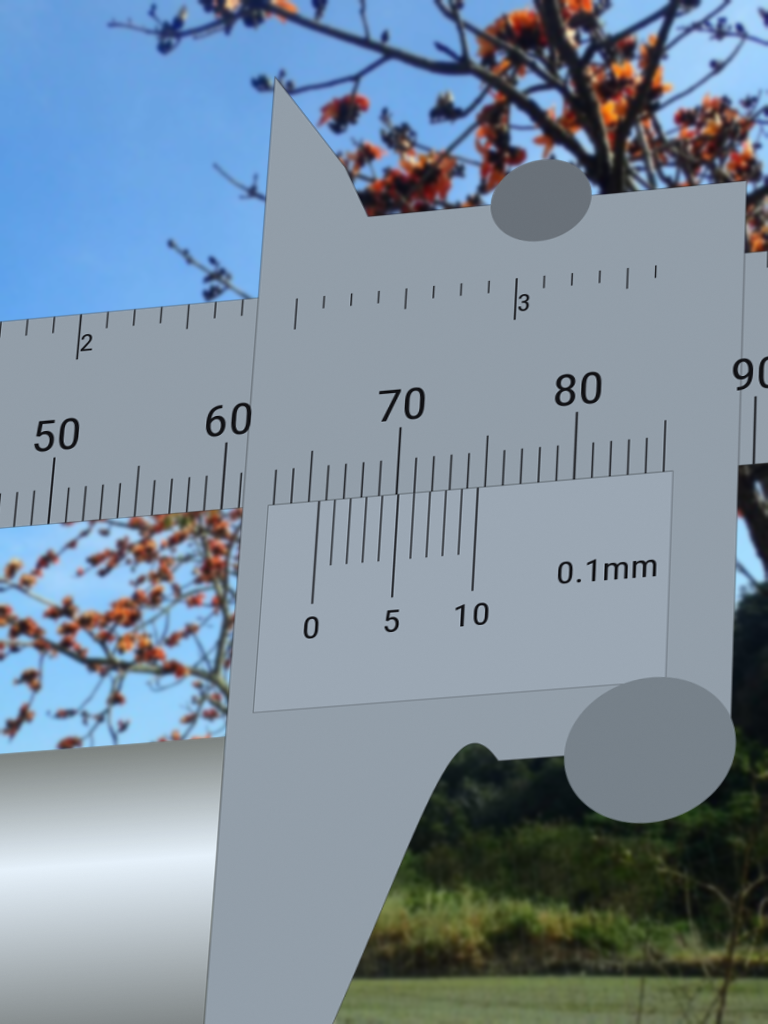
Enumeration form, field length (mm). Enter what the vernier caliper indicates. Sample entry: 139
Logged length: 65.6
